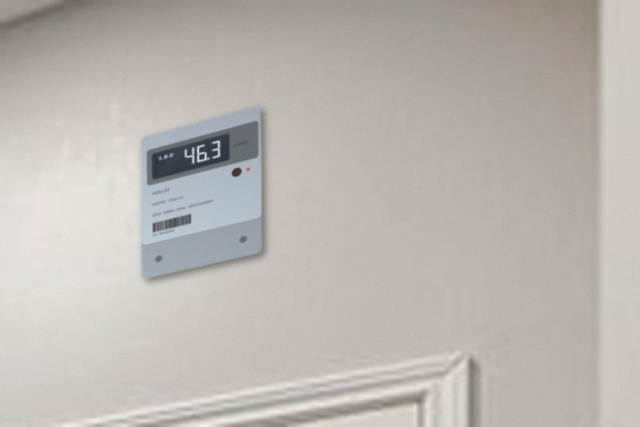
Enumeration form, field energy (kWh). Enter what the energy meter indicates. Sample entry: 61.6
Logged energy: 46.3
